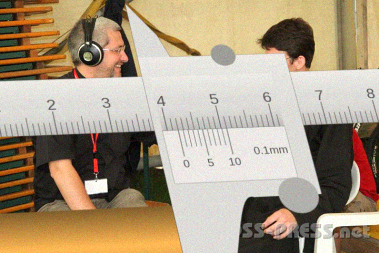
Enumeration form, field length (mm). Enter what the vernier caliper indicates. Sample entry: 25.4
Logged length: 42.0
